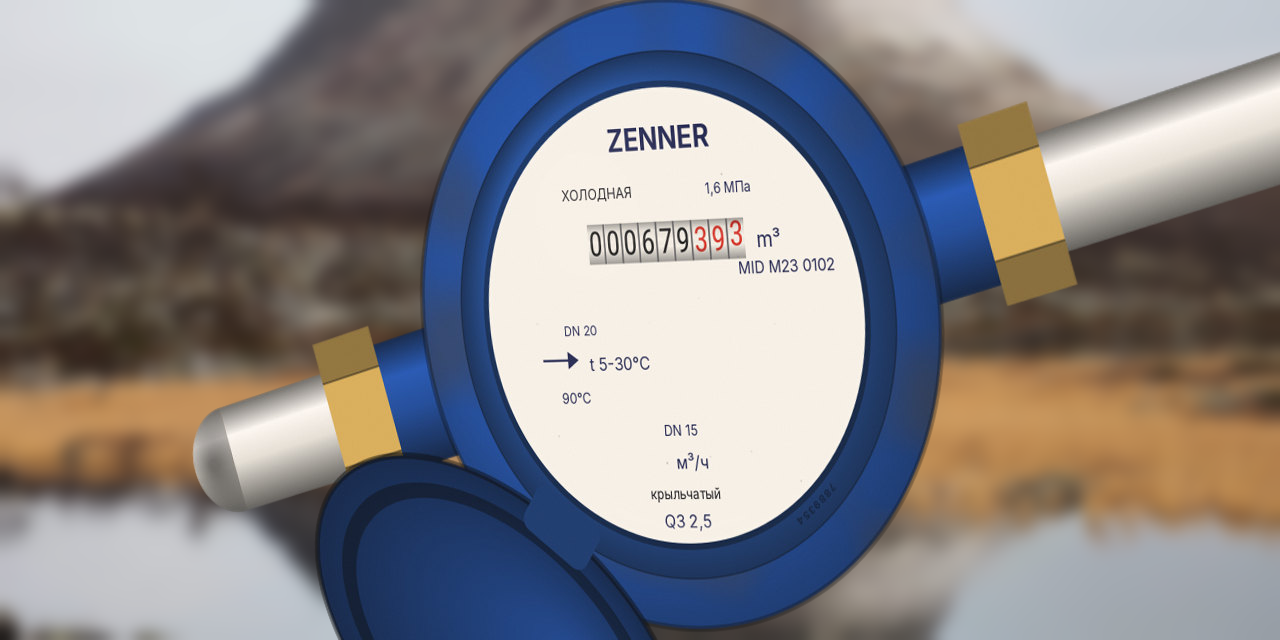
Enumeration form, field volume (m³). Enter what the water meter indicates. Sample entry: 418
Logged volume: 679.393
